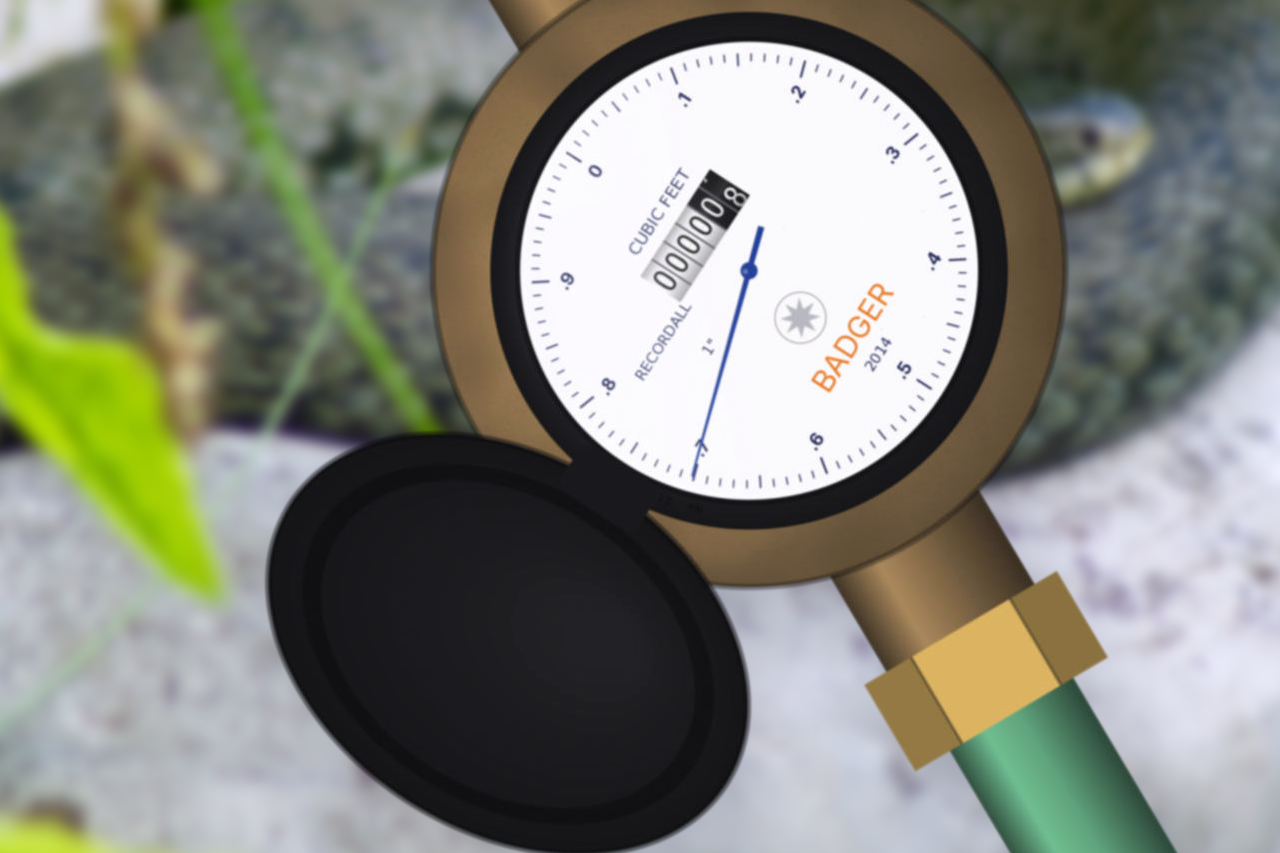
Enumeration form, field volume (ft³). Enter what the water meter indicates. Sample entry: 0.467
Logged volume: 7.70
